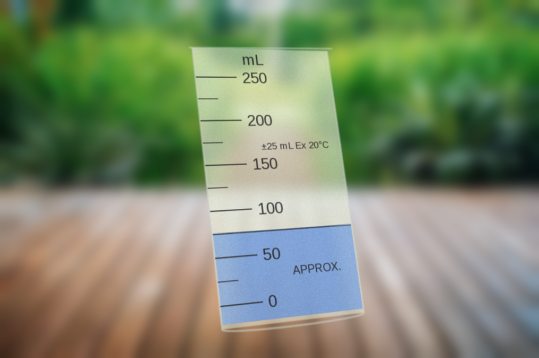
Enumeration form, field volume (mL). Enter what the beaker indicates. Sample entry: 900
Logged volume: 75
